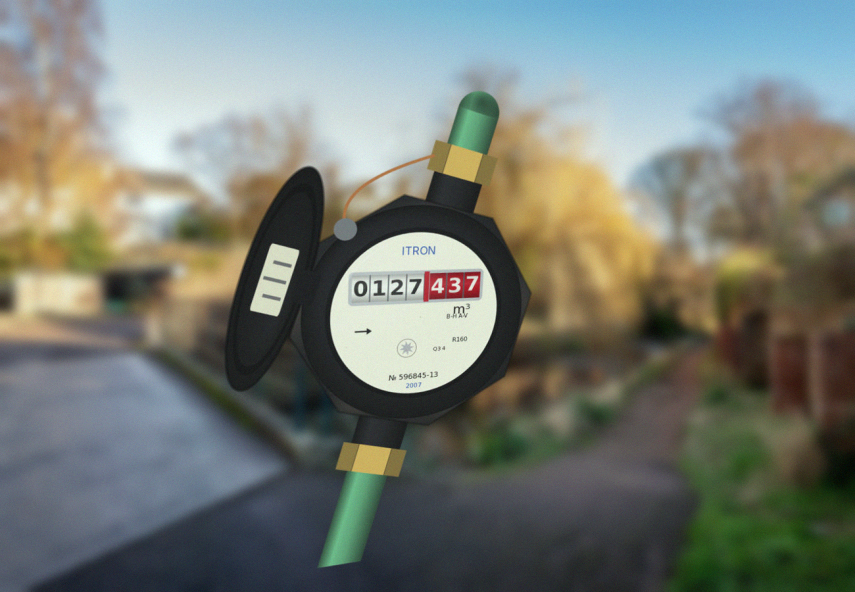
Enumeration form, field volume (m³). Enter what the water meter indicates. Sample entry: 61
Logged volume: 127.437
